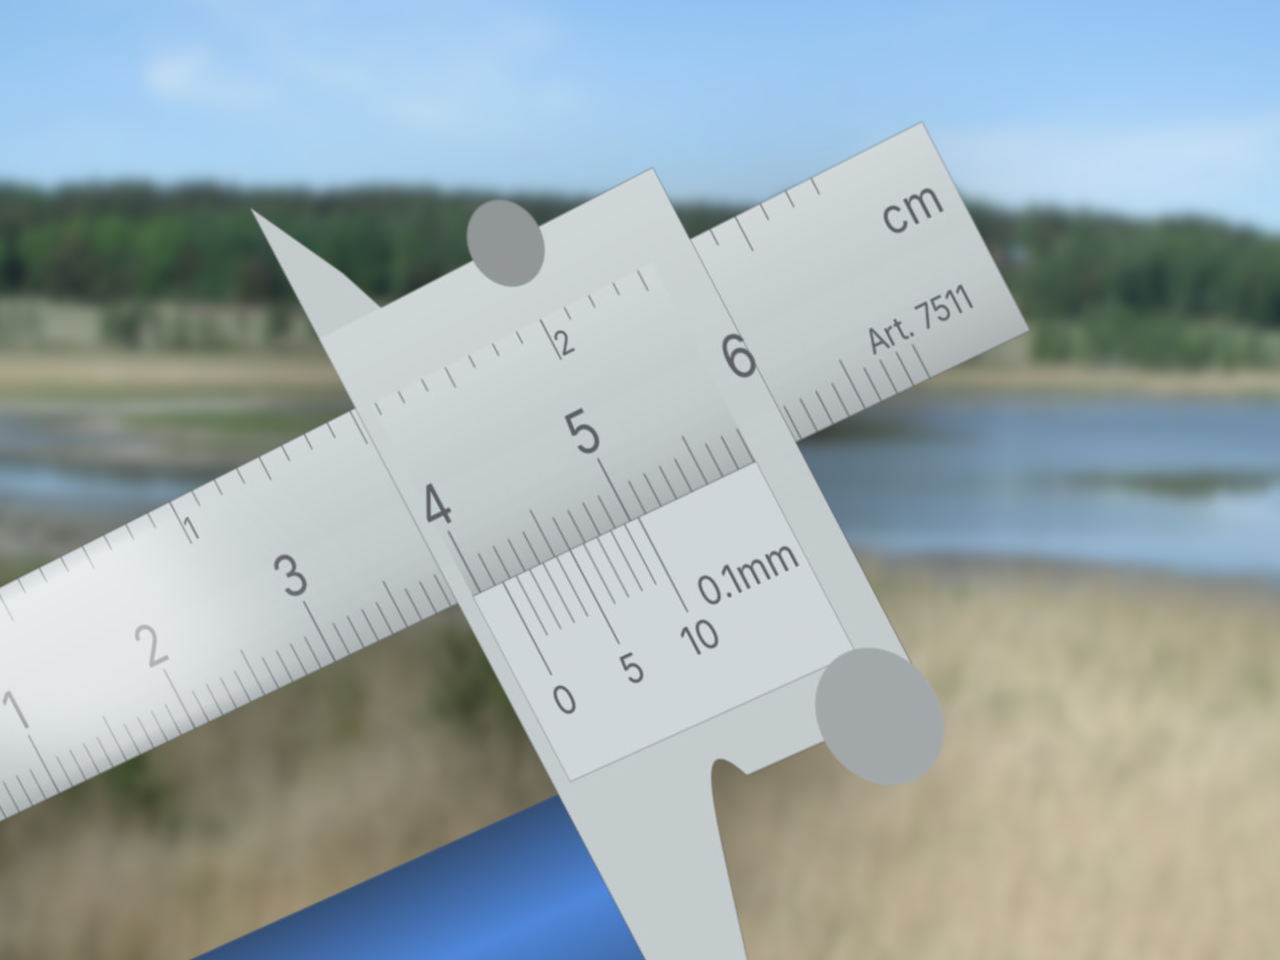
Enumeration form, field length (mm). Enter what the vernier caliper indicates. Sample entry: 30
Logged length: 41.5
